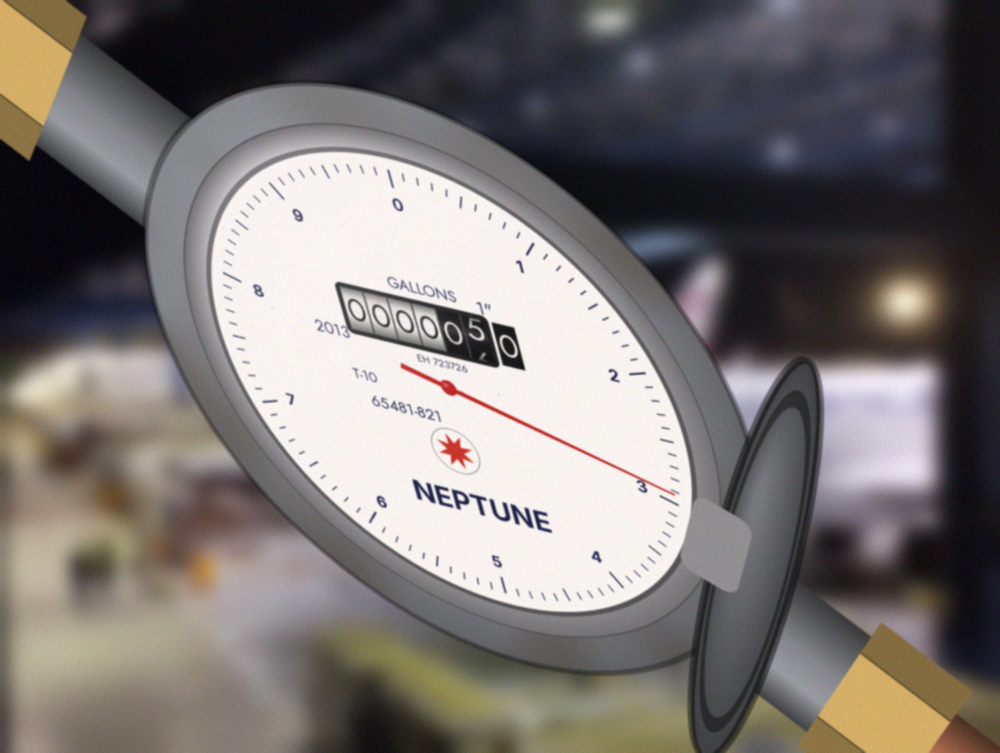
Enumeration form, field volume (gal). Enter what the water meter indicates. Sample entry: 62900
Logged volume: 52.9
